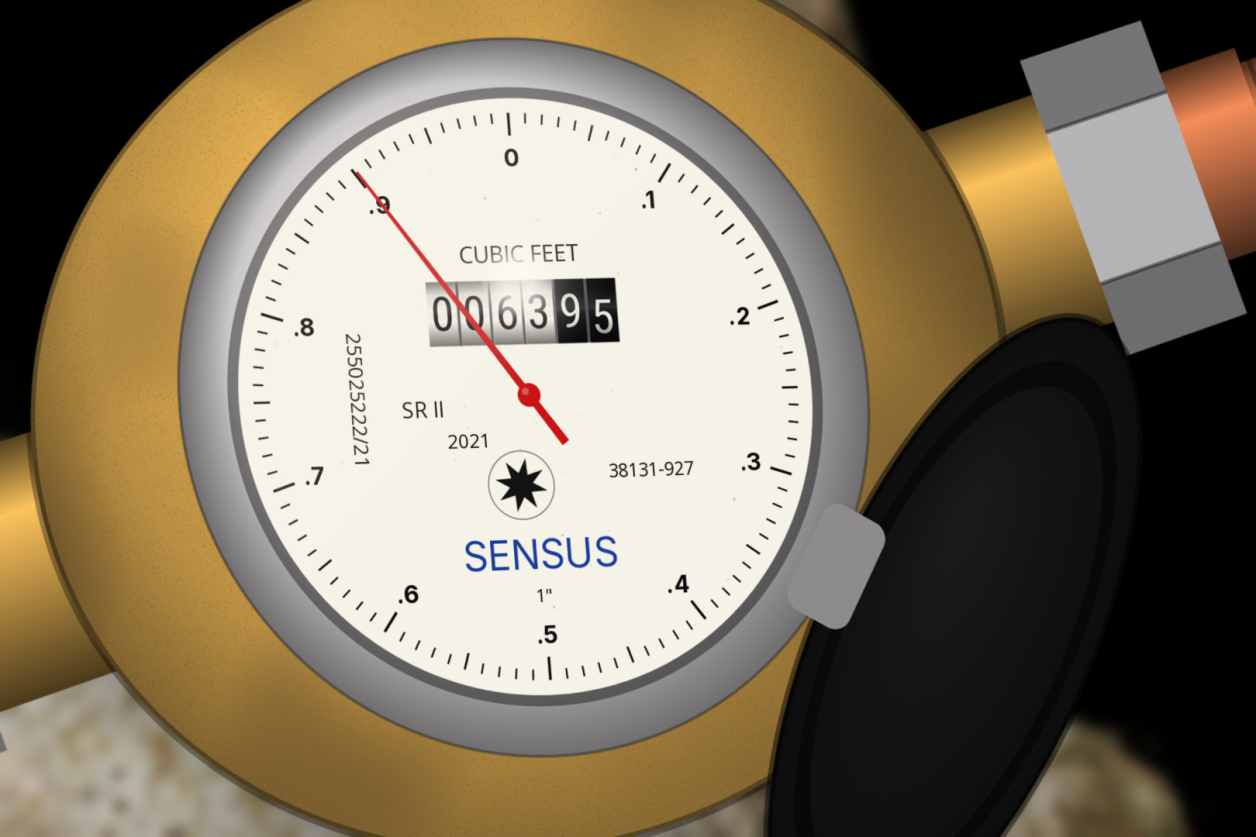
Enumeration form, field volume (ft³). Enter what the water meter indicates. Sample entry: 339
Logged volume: 6394.90
